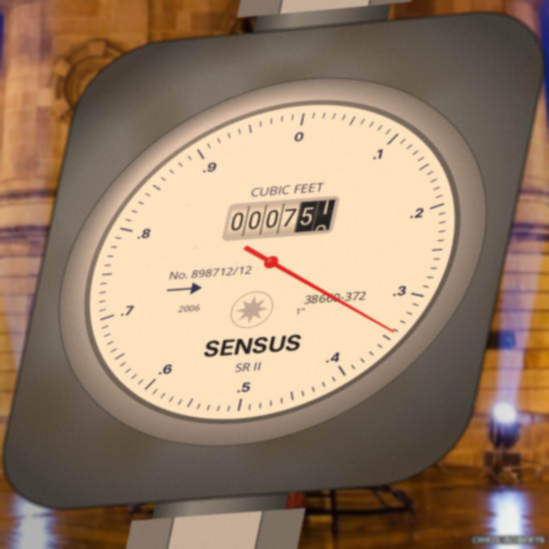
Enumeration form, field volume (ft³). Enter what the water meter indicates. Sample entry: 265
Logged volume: 751.34
